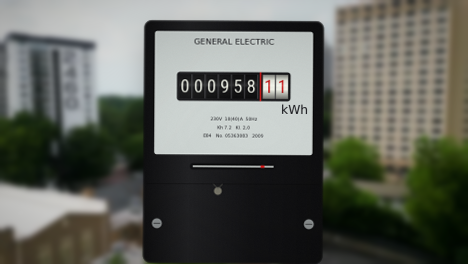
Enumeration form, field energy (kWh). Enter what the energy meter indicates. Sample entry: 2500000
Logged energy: 958.11
